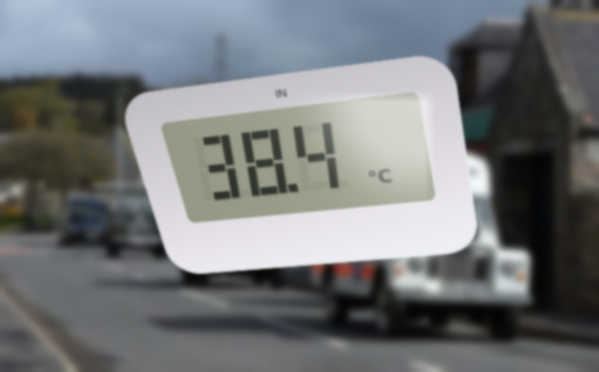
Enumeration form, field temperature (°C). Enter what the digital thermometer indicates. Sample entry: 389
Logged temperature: 38.4
